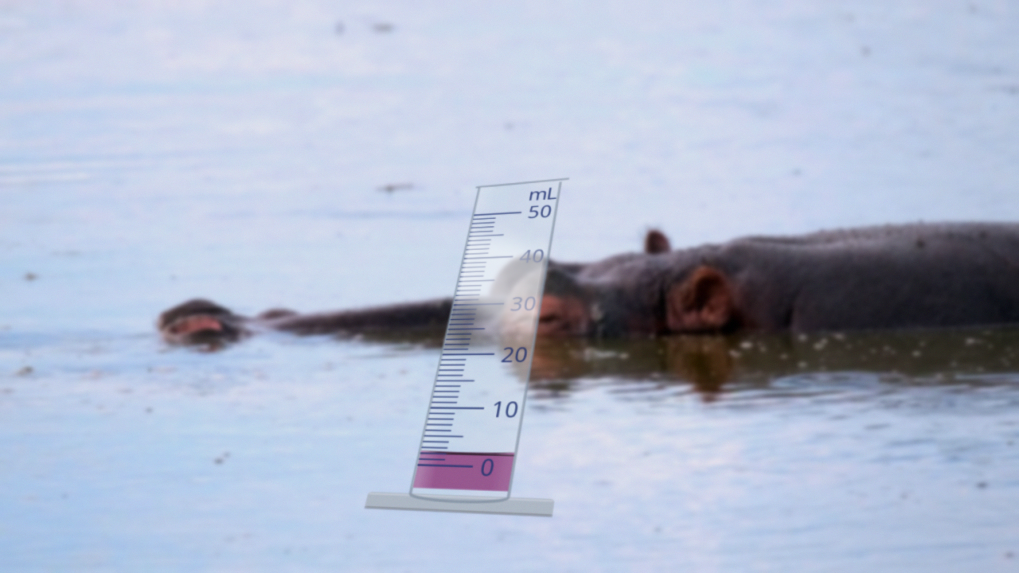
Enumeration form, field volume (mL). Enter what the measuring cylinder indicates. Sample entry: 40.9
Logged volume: 2
